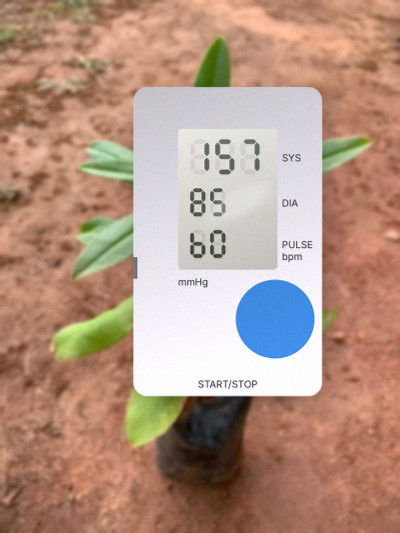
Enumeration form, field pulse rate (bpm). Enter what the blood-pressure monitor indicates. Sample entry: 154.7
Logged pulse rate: 60
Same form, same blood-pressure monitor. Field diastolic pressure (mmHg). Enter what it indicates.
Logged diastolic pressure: 85
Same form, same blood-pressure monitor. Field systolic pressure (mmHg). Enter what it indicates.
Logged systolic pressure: 157
